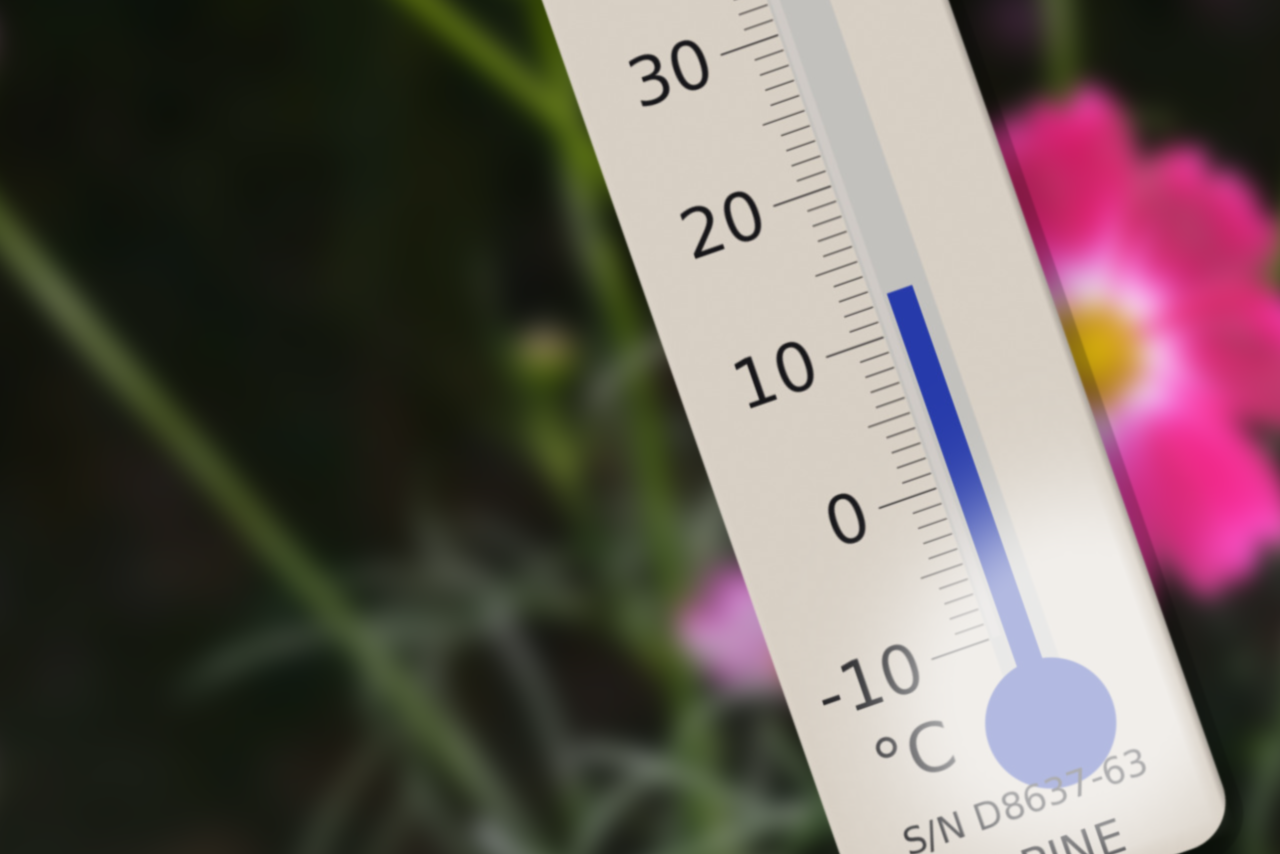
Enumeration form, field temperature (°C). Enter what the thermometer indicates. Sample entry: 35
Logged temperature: 12.5
